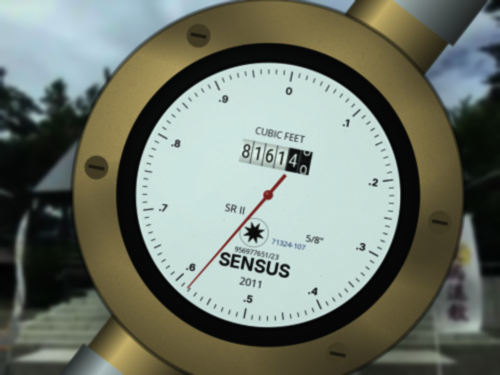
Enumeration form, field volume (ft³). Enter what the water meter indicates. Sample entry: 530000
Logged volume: 816148.58
